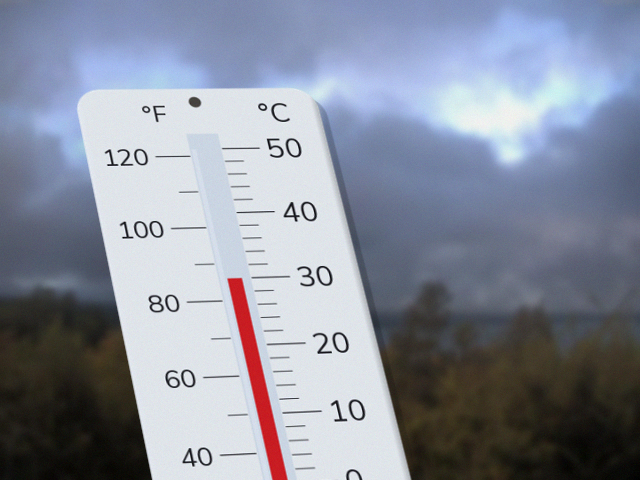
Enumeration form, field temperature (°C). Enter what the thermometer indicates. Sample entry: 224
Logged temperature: 30
